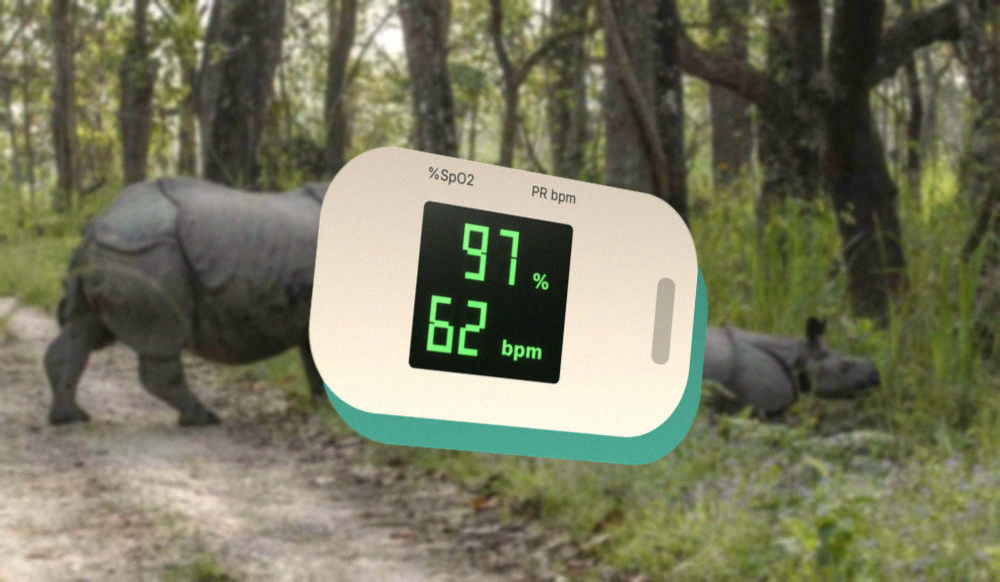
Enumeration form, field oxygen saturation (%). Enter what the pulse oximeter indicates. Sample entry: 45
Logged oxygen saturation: 97
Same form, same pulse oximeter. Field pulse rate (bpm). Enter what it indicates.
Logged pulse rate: 62
